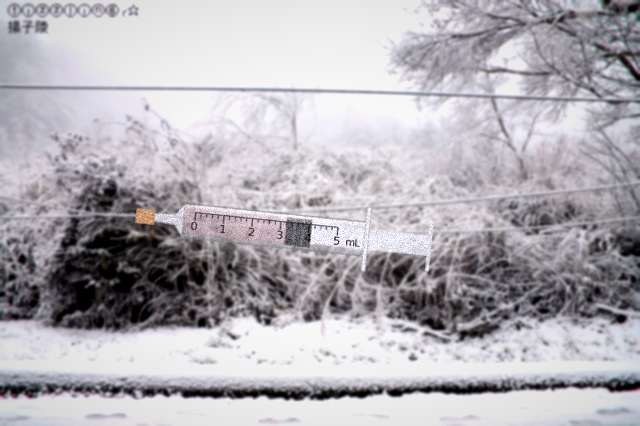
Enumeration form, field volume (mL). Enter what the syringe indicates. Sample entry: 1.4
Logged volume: 3.2
